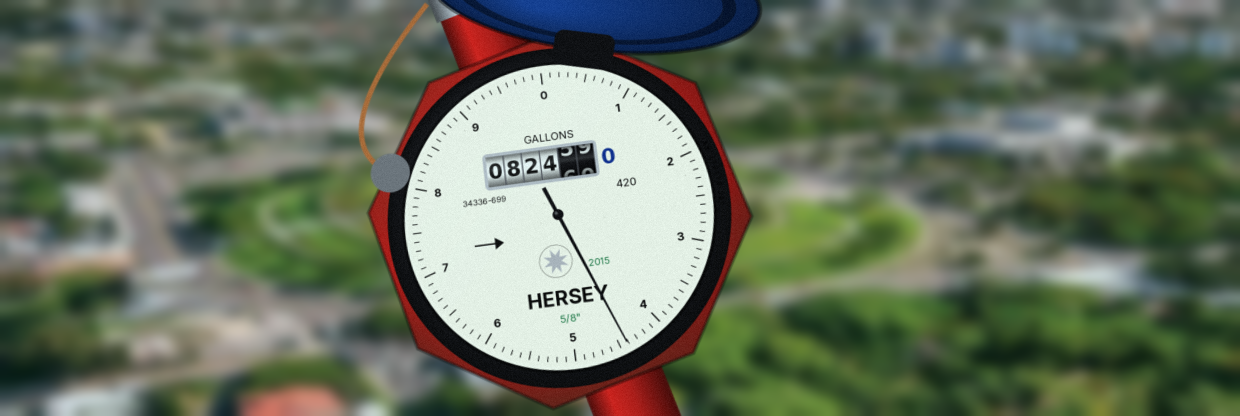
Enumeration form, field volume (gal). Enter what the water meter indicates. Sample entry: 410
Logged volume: 824594.4
